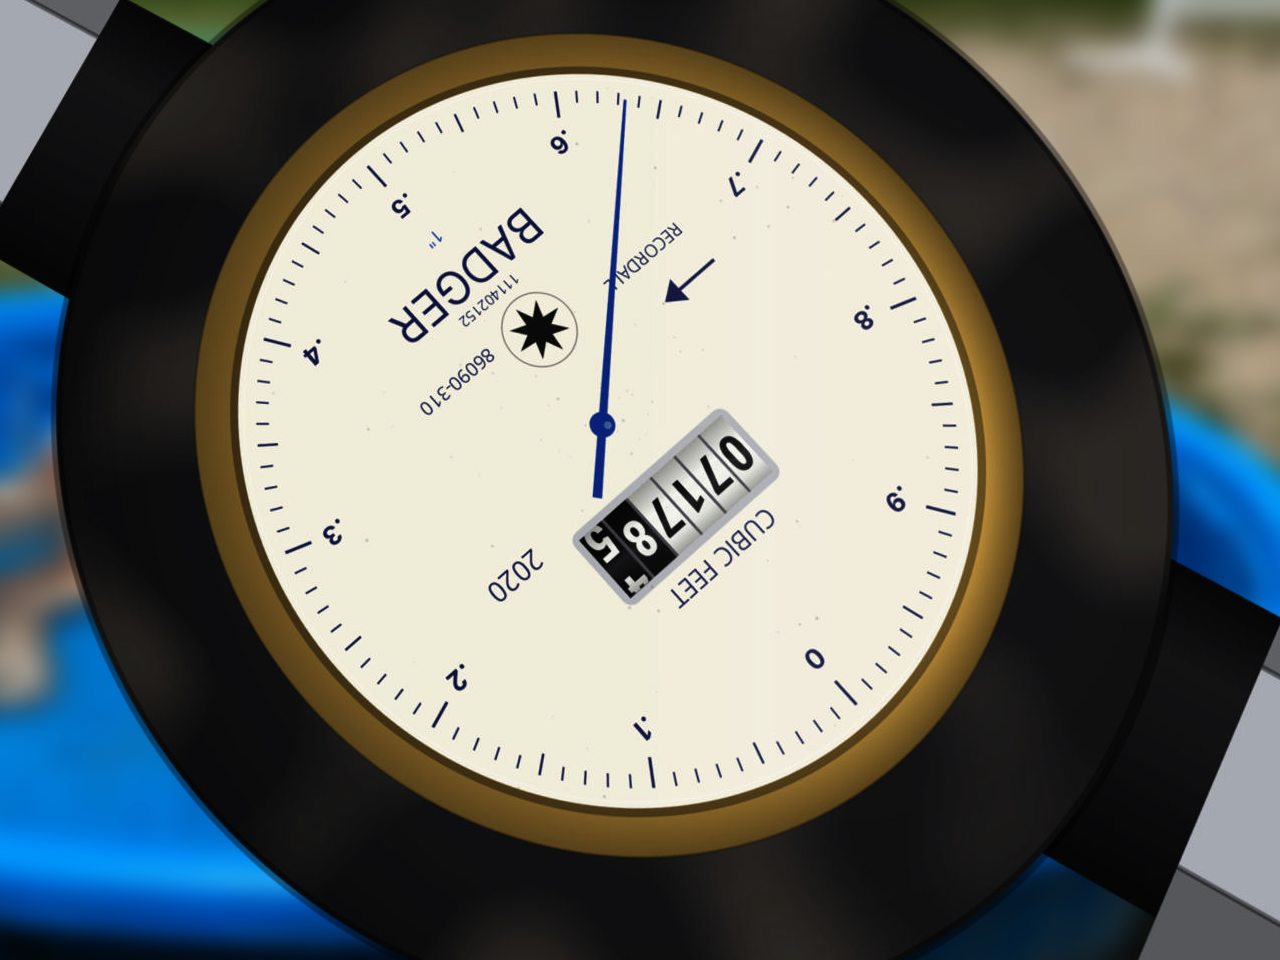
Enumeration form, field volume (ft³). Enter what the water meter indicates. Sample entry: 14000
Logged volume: 71784.63
